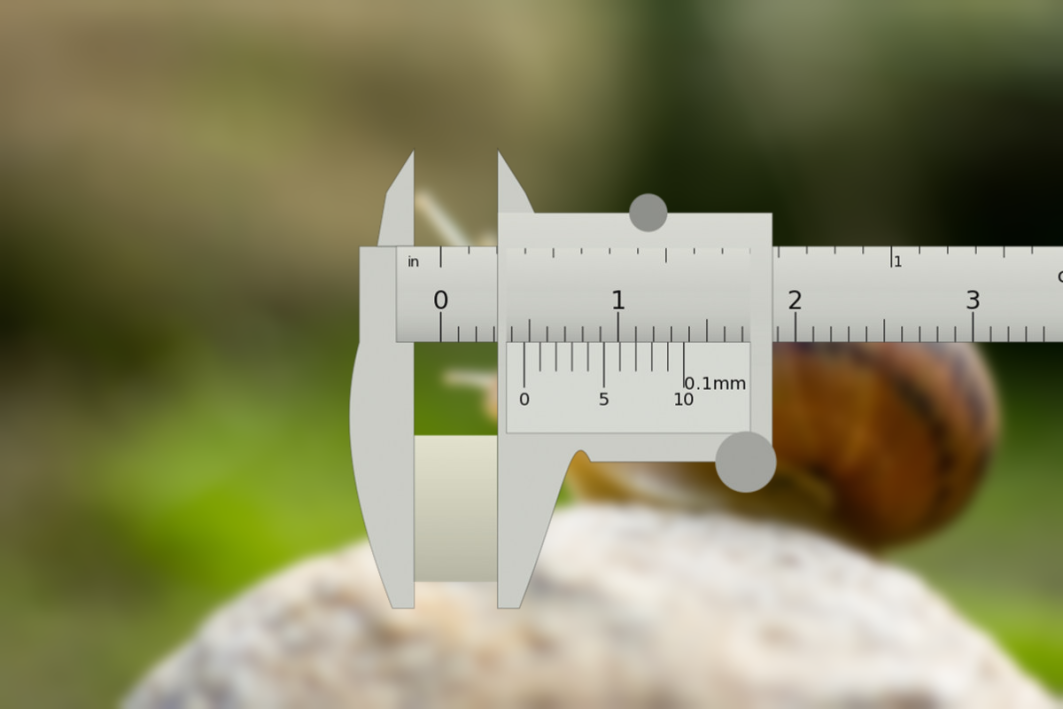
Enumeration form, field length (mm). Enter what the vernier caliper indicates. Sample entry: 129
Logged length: 4.7
